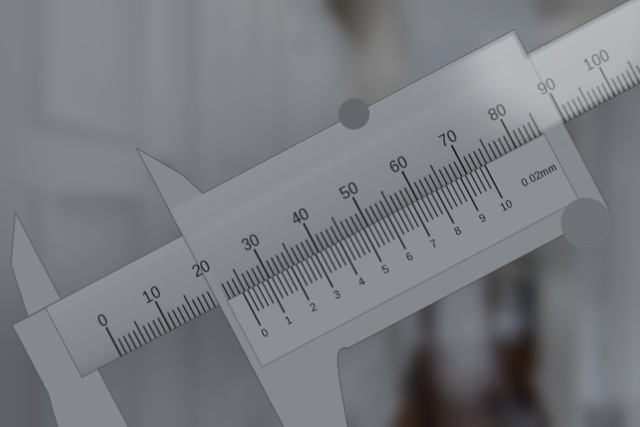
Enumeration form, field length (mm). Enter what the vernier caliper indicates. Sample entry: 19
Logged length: 24.6
